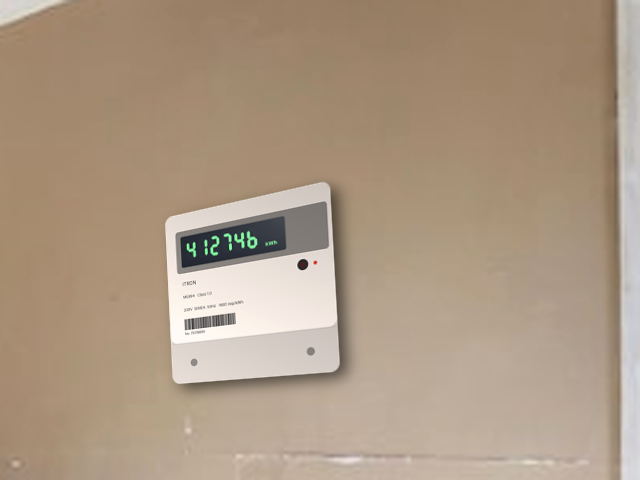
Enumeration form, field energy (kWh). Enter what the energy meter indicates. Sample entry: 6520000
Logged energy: 412746
